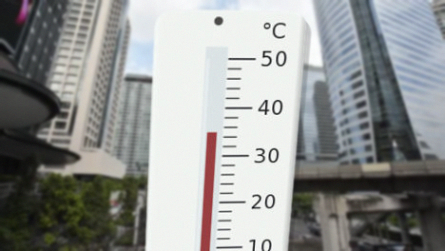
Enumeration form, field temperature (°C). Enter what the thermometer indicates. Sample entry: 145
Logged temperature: 35
